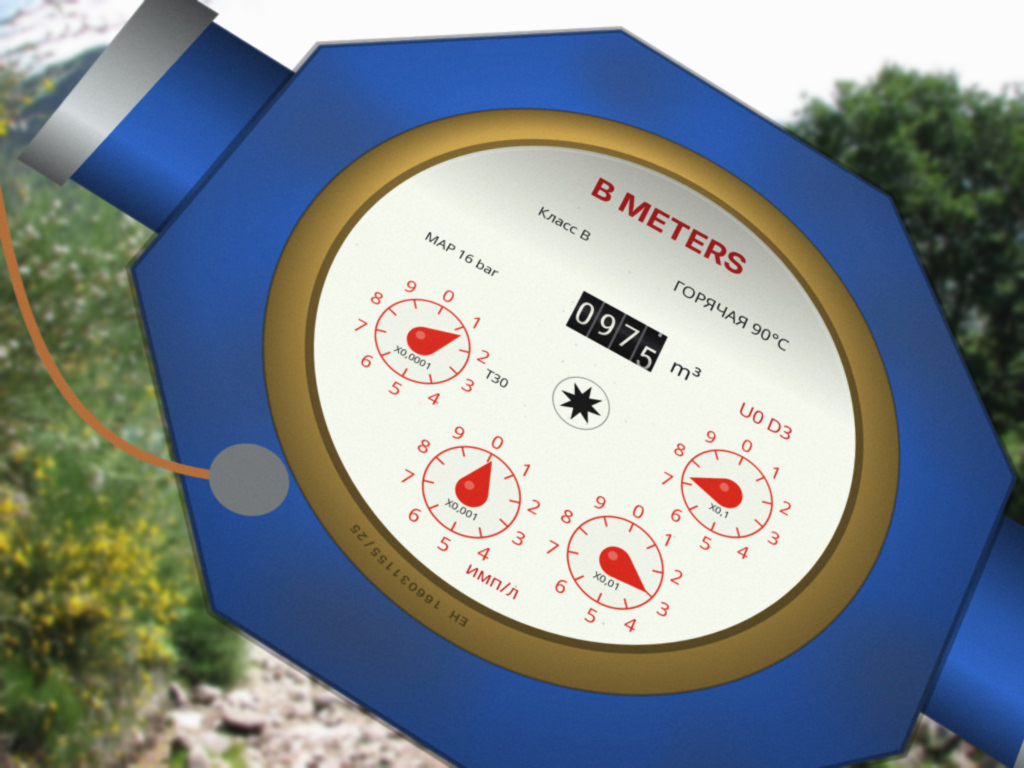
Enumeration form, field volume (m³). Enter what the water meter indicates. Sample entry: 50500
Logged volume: 974.7301
